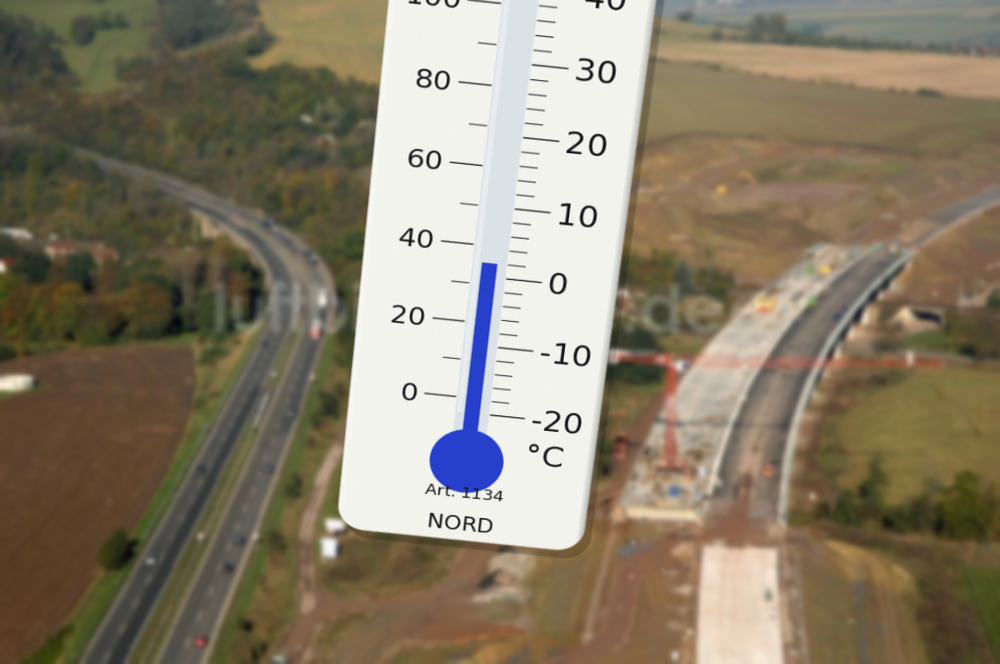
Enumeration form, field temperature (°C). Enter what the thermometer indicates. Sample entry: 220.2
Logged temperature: 2
